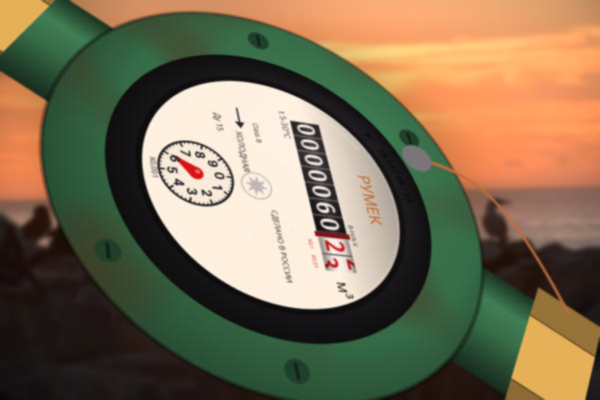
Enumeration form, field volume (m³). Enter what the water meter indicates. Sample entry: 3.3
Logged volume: 60.226
